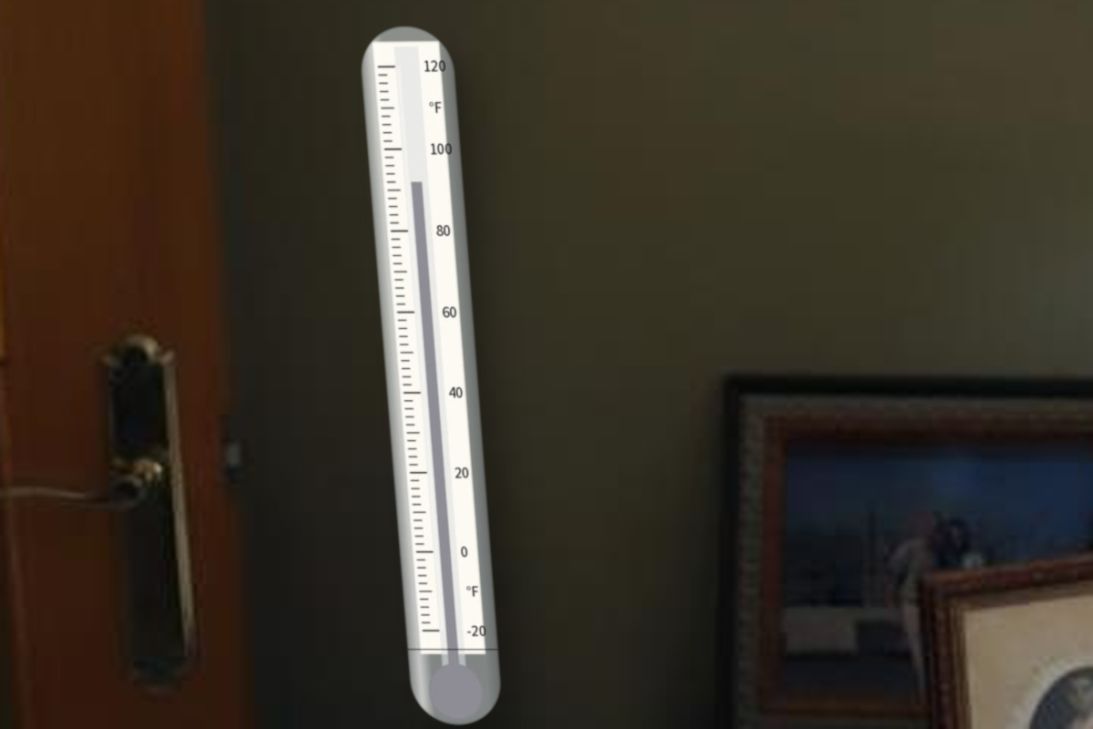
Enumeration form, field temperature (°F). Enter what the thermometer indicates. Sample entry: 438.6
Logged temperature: 92
